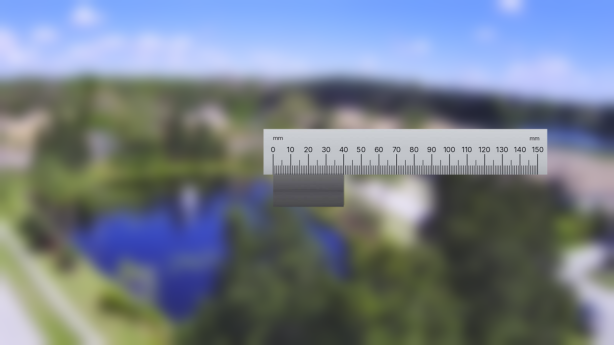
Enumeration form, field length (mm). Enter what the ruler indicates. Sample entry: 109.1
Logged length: 40
